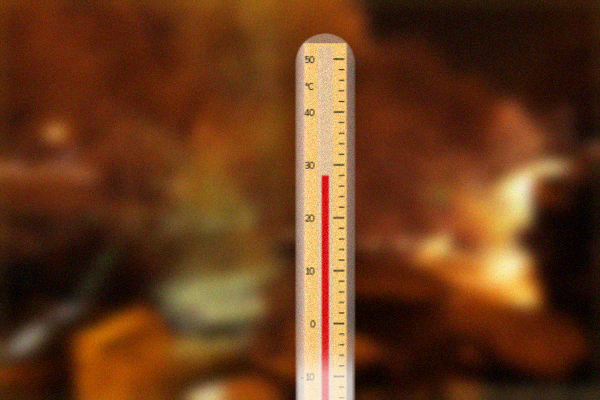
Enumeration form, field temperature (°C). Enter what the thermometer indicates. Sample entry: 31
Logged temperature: 28
